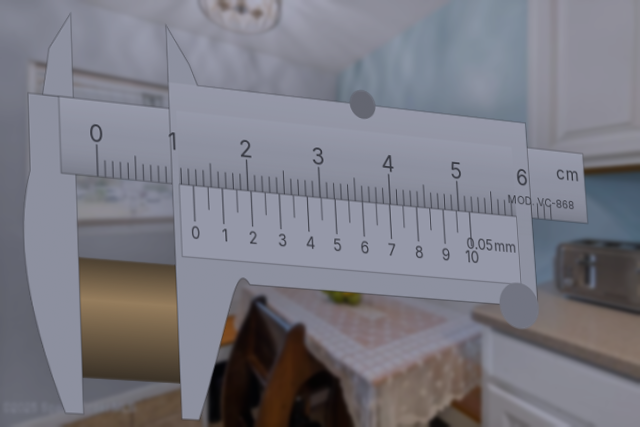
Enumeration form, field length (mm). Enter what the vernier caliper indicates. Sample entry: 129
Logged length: 12.6
